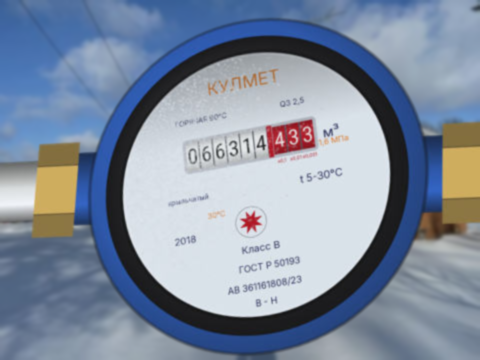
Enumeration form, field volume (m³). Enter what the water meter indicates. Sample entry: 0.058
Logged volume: 66314.433
